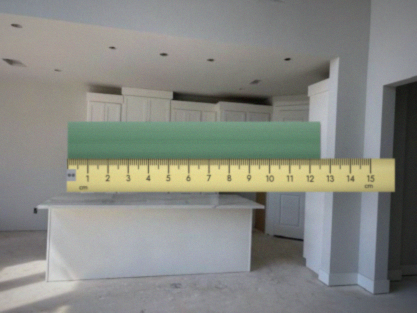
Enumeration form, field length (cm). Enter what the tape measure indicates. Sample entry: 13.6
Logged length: 12.5
